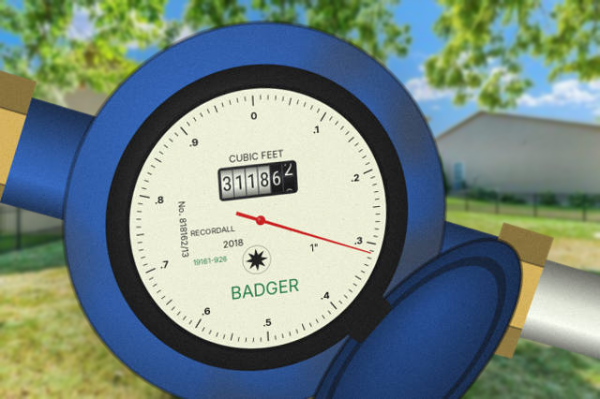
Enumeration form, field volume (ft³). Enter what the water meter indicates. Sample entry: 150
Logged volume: 311862.31
